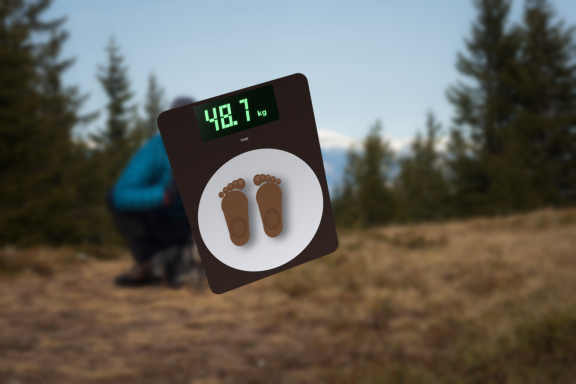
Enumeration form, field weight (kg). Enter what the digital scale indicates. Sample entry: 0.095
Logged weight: 48.7
